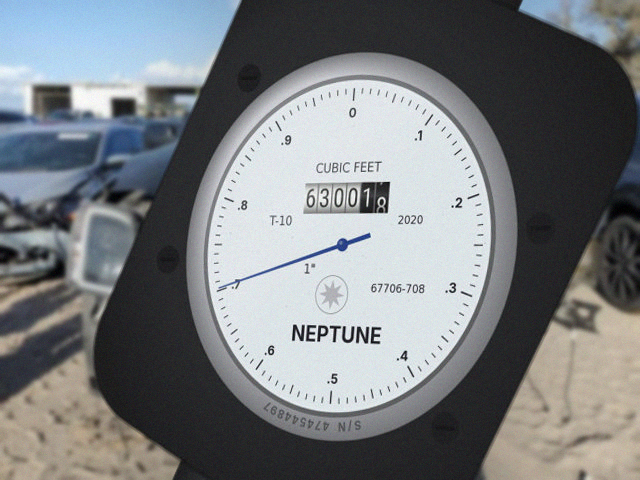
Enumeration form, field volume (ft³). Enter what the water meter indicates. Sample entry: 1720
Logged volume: 630017.70
